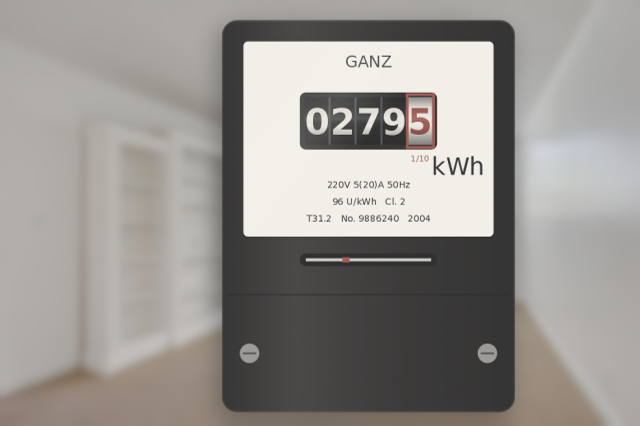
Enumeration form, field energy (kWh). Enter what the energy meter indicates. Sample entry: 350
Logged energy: 279.5
